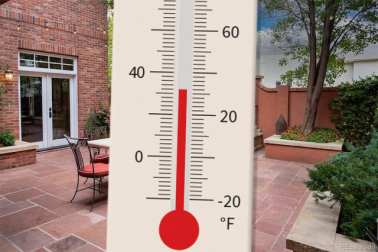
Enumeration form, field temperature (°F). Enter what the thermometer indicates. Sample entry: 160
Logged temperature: 32
